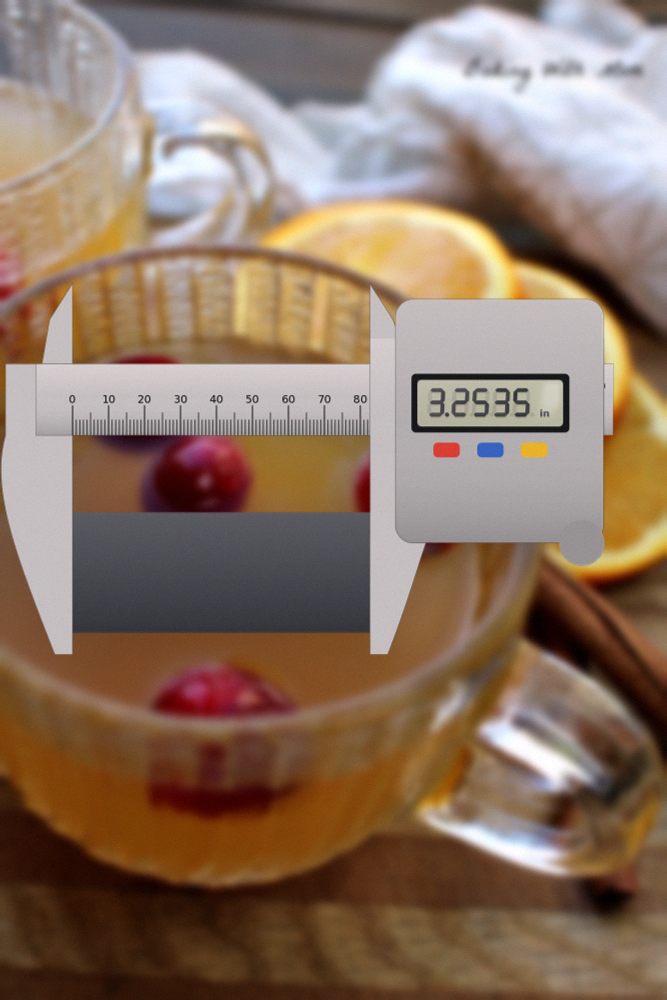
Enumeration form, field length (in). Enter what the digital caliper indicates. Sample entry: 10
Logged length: 3.2535
